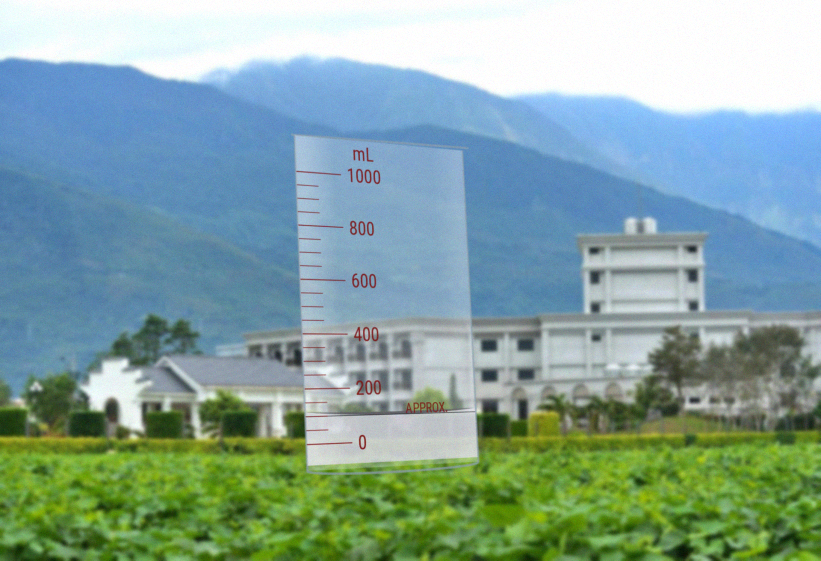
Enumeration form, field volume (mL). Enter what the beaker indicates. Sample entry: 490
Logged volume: 100
